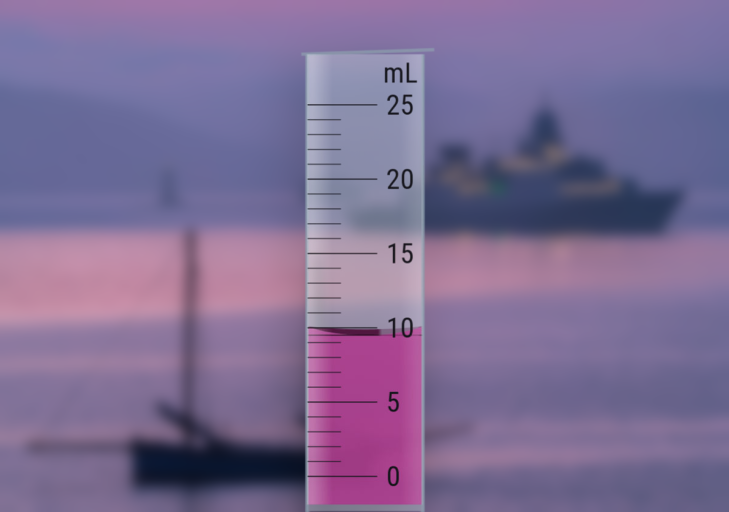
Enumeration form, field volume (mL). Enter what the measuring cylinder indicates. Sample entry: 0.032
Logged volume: 9.5
